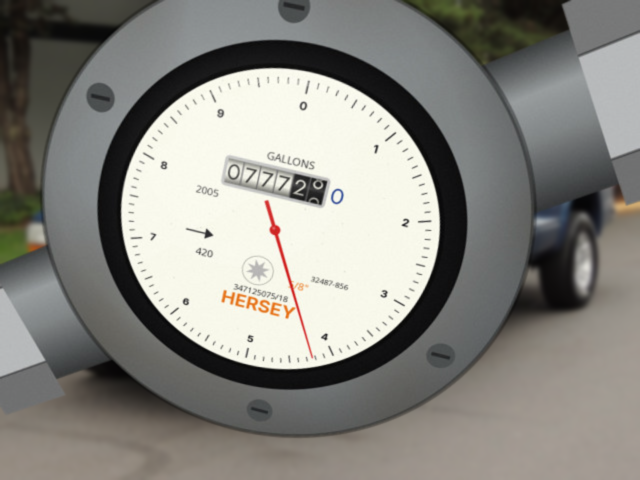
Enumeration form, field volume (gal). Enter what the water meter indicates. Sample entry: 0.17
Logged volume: 777284.2
